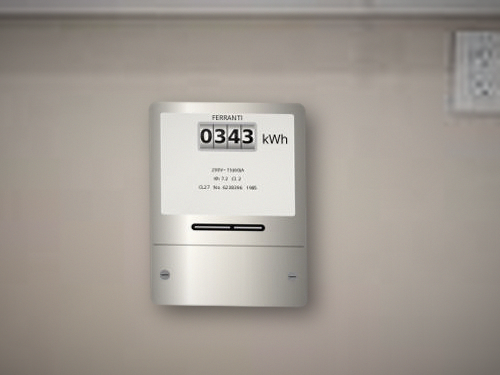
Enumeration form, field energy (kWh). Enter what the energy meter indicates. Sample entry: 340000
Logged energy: 343
